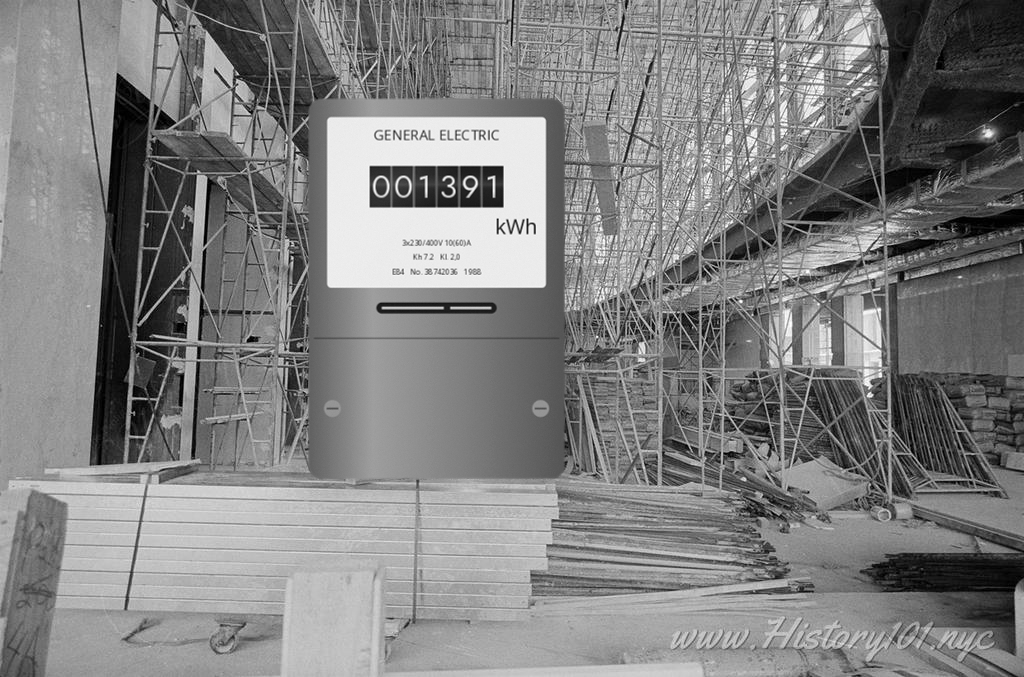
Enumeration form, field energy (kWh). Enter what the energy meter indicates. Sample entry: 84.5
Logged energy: 1391
